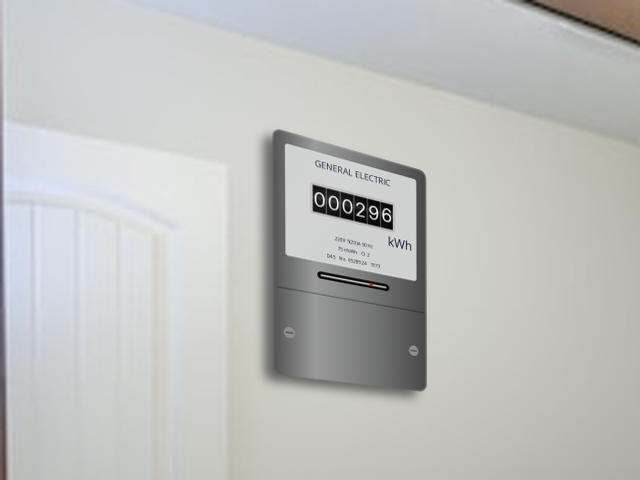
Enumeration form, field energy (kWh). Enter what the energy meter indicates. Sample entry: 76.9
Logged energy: 296
